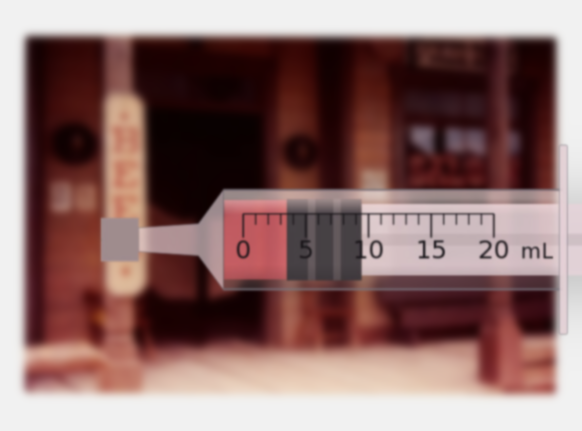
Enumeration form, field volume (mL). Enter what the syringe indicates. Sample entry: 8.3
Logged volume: 3.5
